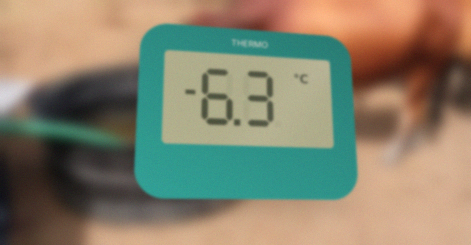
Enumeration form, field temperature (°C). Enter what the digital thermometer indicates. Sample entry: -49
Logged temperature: -6.3
